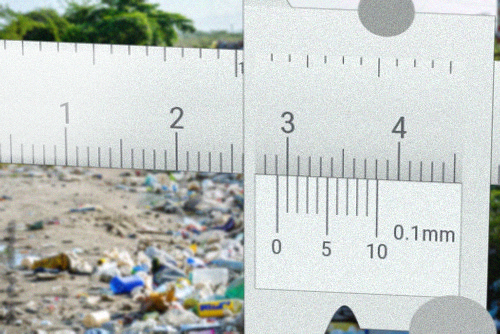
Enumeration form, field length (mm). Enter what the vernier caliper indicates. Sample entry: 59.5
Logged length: 29.1
